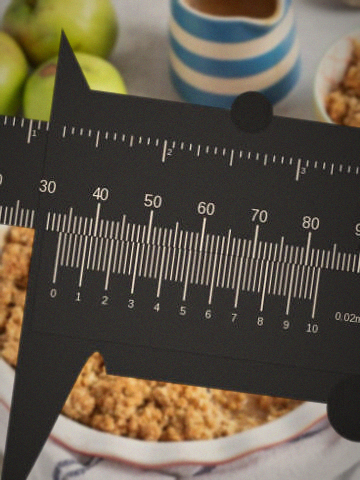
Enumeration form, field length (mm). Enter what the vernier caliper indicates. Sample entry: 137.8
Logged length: 33.6
